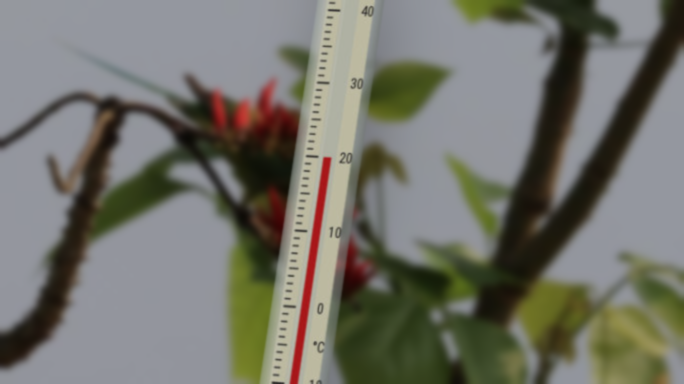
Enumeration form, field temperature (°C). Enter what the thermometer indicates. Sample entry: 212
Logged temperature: 20
